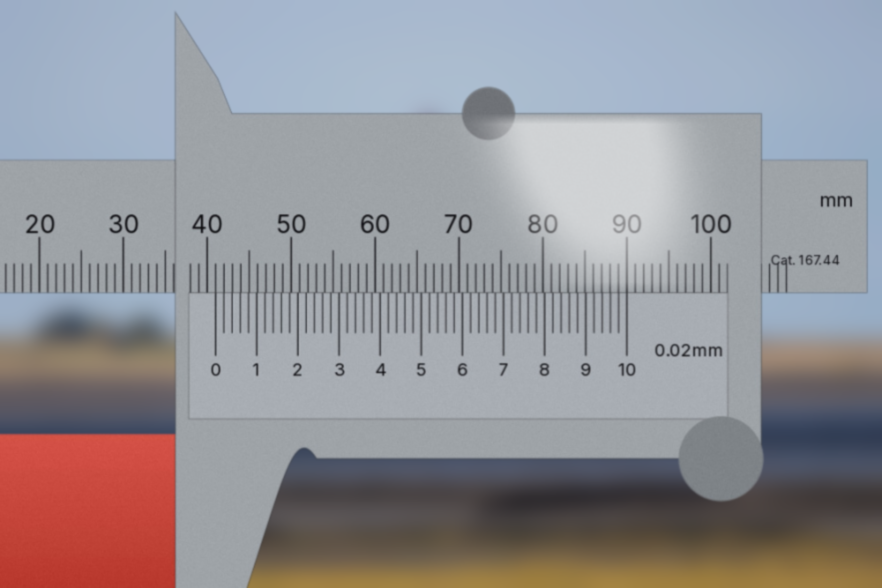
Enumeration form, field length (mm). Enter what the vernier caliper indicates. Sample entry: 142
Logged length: 41.0
